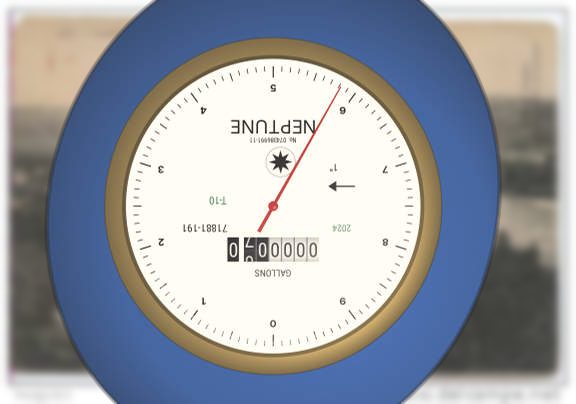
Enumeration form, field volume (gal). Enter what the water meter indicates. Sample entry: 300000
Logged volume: 65.8
